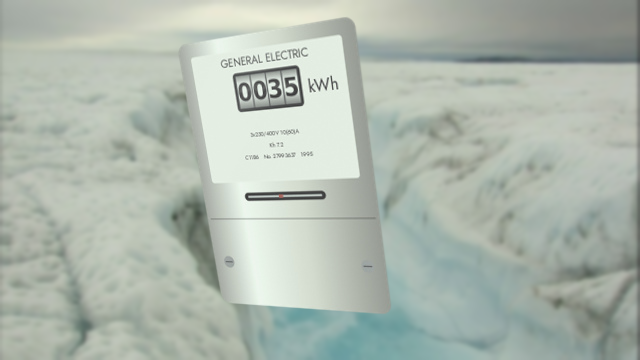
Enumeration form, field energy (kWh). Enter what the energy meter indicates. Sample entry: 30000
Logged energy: 35
